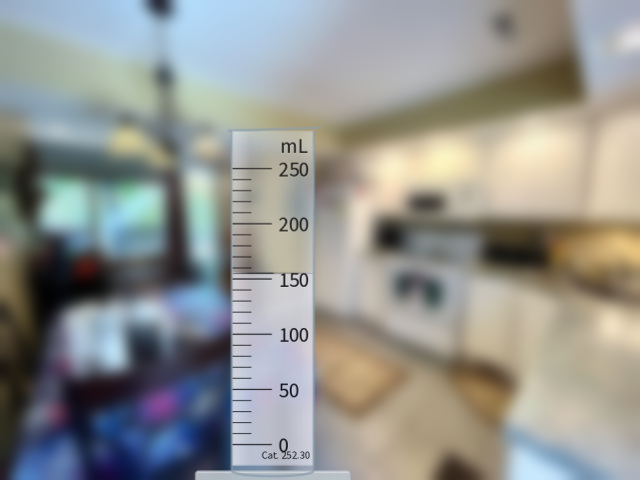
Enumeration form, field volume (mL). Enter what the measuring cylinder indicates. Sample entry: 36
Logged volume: 155
